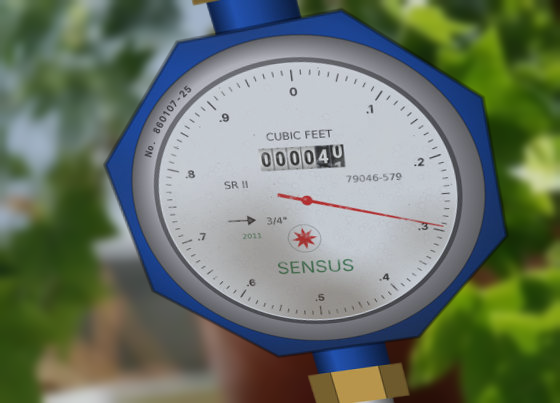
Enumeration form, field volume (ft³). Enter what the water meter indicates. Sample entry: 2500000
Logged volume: 40.29
